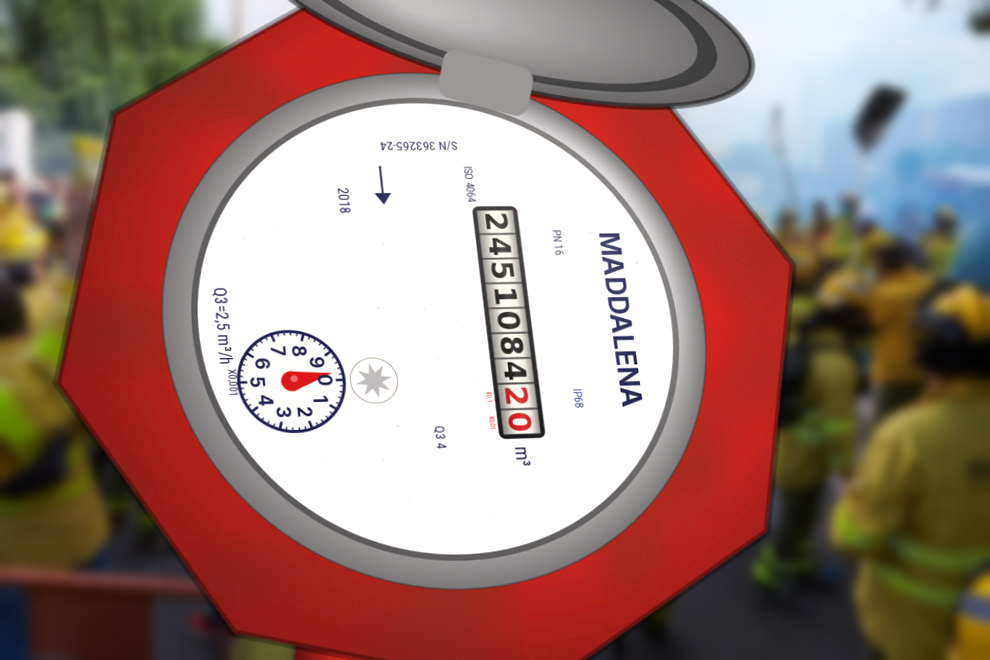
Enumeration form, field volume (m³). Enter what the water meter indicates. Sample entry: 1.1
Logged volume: 2451084.199
